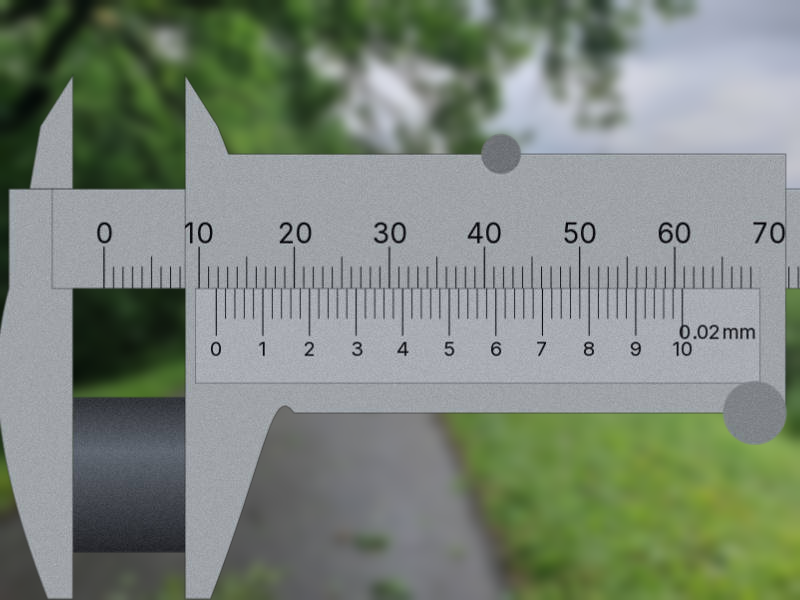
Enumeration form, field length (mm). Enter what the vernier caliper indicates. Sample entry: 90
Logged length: 11.8
